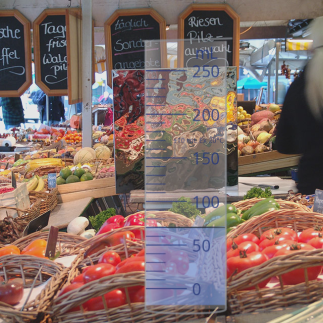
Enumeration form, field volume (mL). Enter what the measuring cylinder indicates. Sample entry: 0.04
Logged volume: 70
